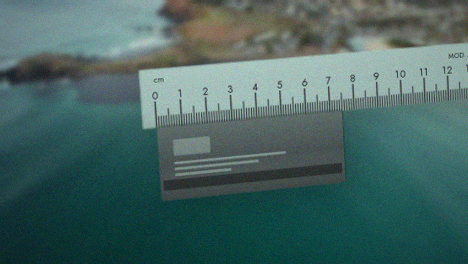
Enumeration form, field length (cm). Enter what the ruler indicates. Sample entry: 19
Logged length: 7.5
